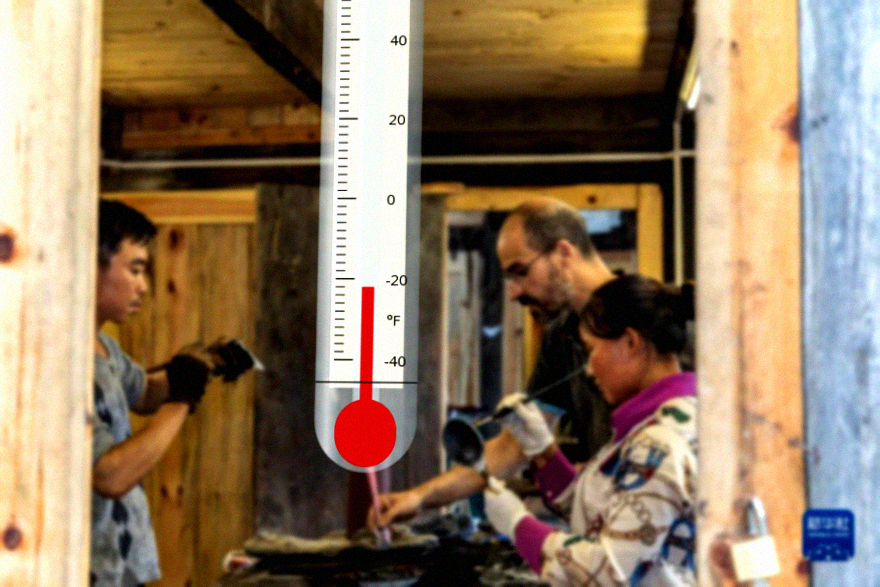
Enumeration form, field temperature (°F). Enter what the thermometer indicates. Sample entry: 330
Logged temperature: -22
